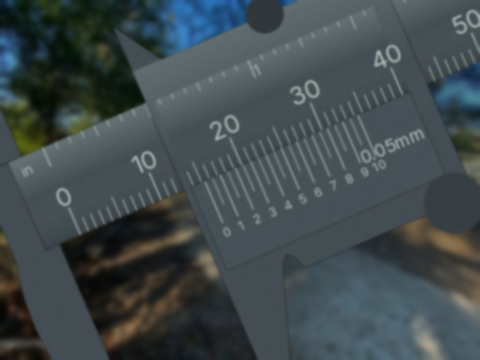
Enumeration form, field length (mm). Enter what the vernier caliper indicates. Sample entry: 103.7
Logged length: 15.4
